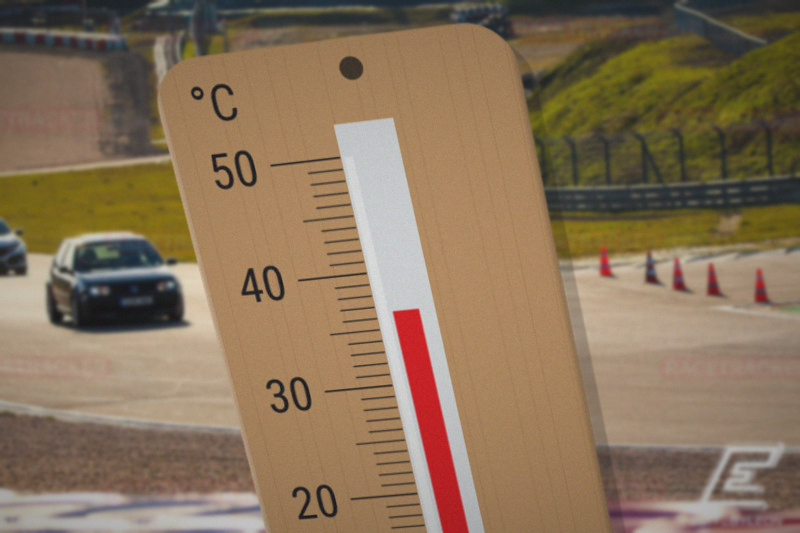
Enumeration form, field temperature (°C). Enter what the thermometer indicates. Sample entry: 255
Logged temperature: 36.5
